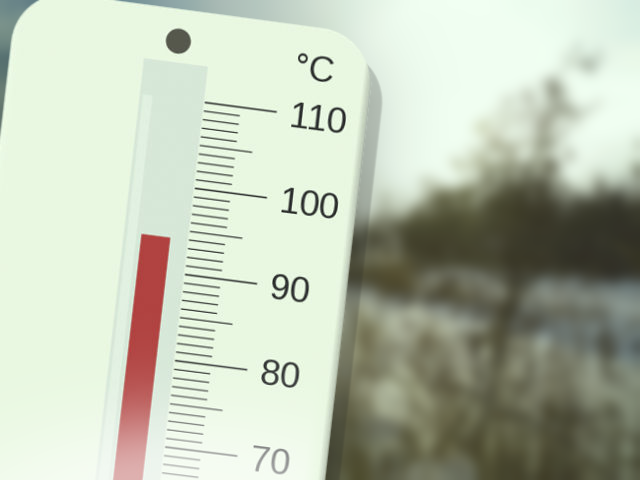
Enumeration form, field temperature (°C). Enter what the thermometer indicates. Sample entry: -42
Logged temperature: 94
